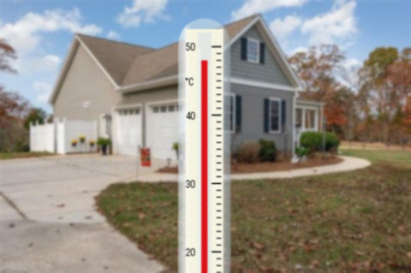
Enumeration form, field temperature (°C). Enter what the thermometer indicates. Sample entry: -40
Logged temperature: 48
